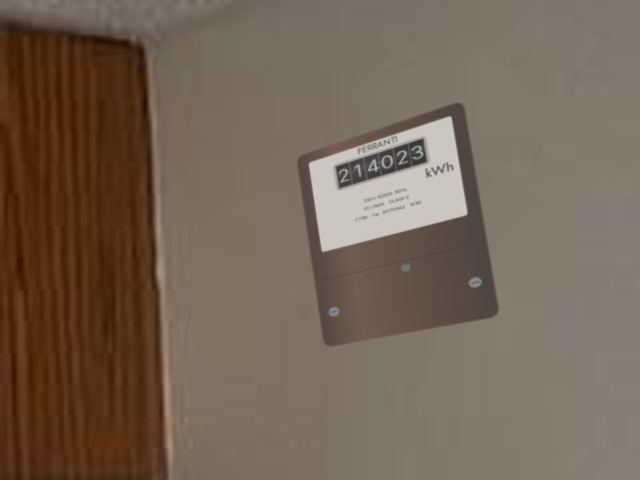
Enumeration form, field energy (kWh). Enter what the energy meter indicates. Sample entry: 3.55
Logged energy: 214023
